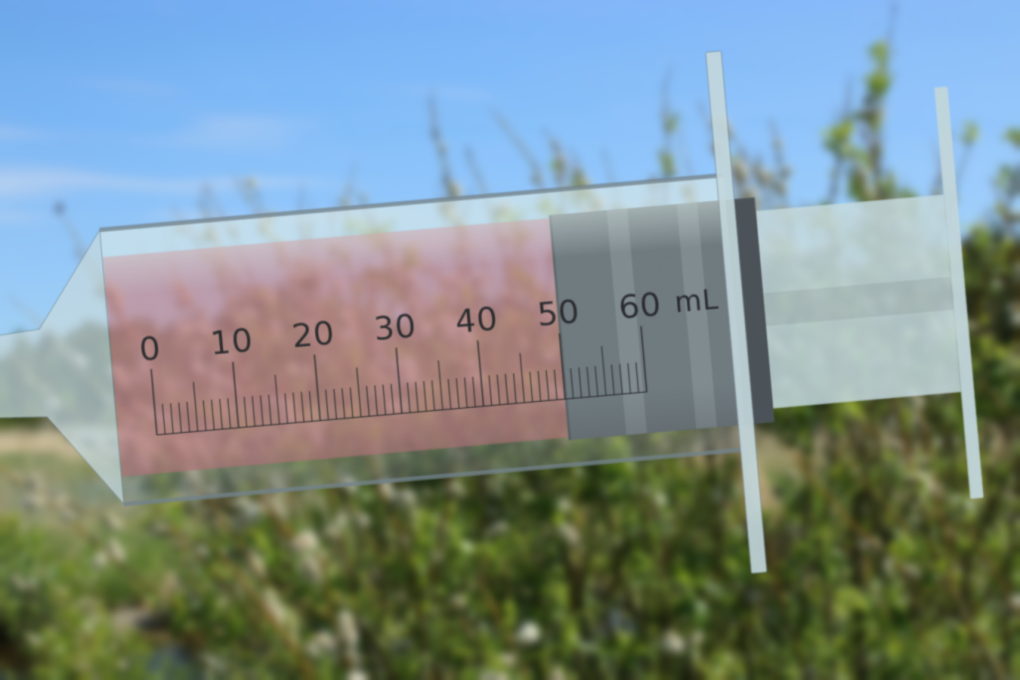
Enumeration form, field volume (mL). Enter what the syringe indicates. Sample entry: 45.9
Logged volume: 50
